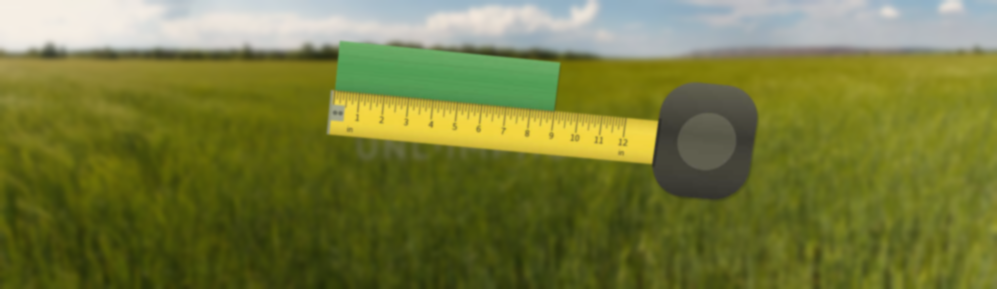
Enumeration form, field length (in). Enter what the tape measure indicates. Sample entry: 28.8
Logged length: 9
